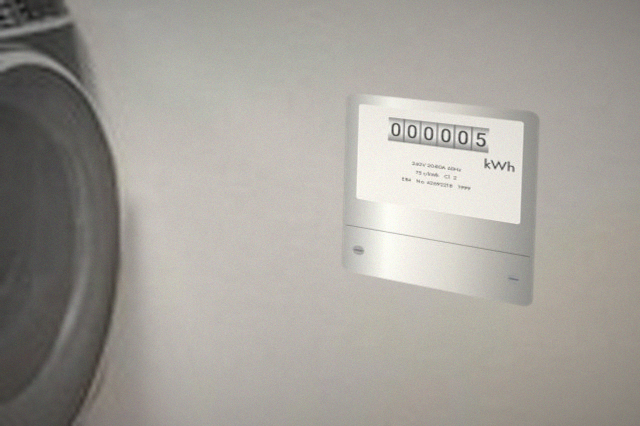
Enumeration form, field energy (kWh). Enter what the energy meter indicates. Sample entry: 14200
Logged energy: 5
